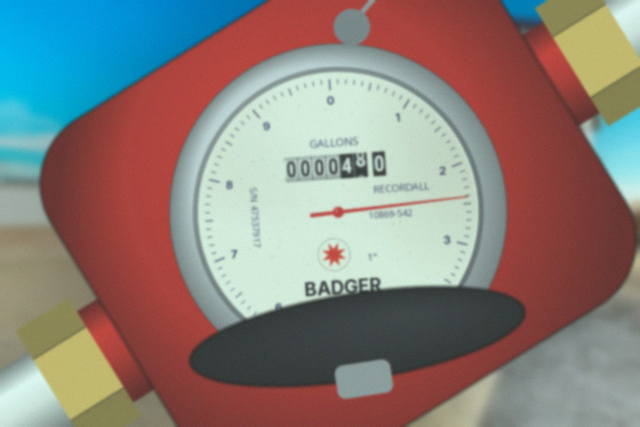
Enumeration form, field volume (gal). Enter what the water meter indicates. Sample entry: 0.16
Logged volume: 482.4
